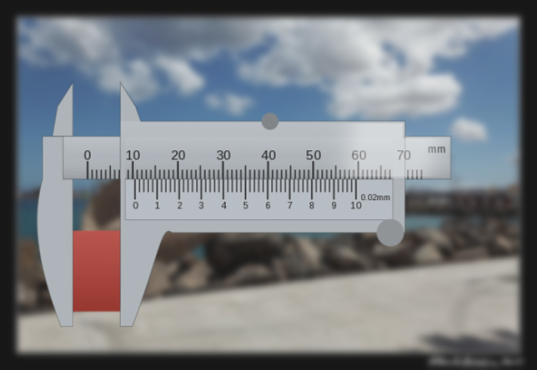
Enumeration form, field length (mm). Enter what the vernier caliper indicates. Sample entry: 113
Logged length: 10.5
